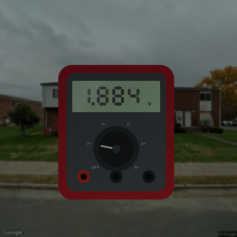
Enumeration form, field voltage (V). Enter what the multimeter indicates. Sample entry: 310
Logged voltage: 1.884
